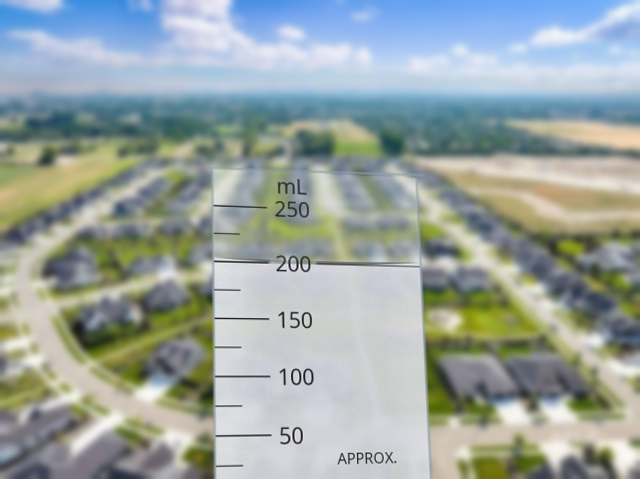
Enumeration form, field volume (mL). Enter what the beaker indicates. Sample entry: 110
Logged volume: 200
